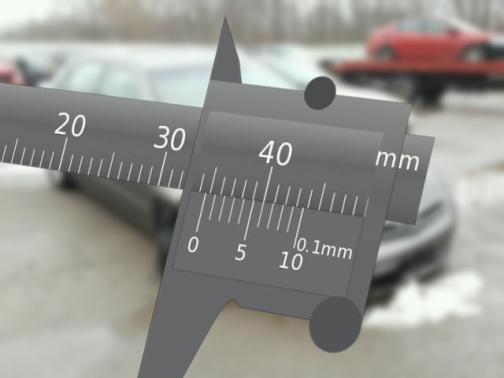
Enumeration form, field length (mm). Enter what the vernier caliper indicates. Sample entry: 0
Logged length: 34.6
